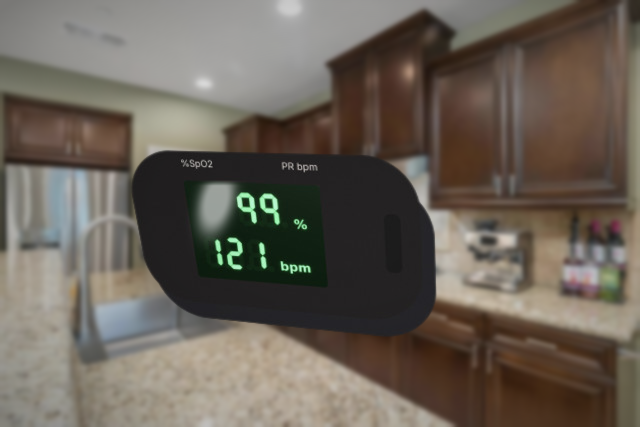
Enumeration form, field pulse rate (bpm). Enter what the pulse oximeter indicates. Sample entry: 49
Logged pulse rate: 121
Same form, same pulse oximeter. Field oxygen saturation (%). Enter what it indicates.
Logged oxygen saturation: 99
